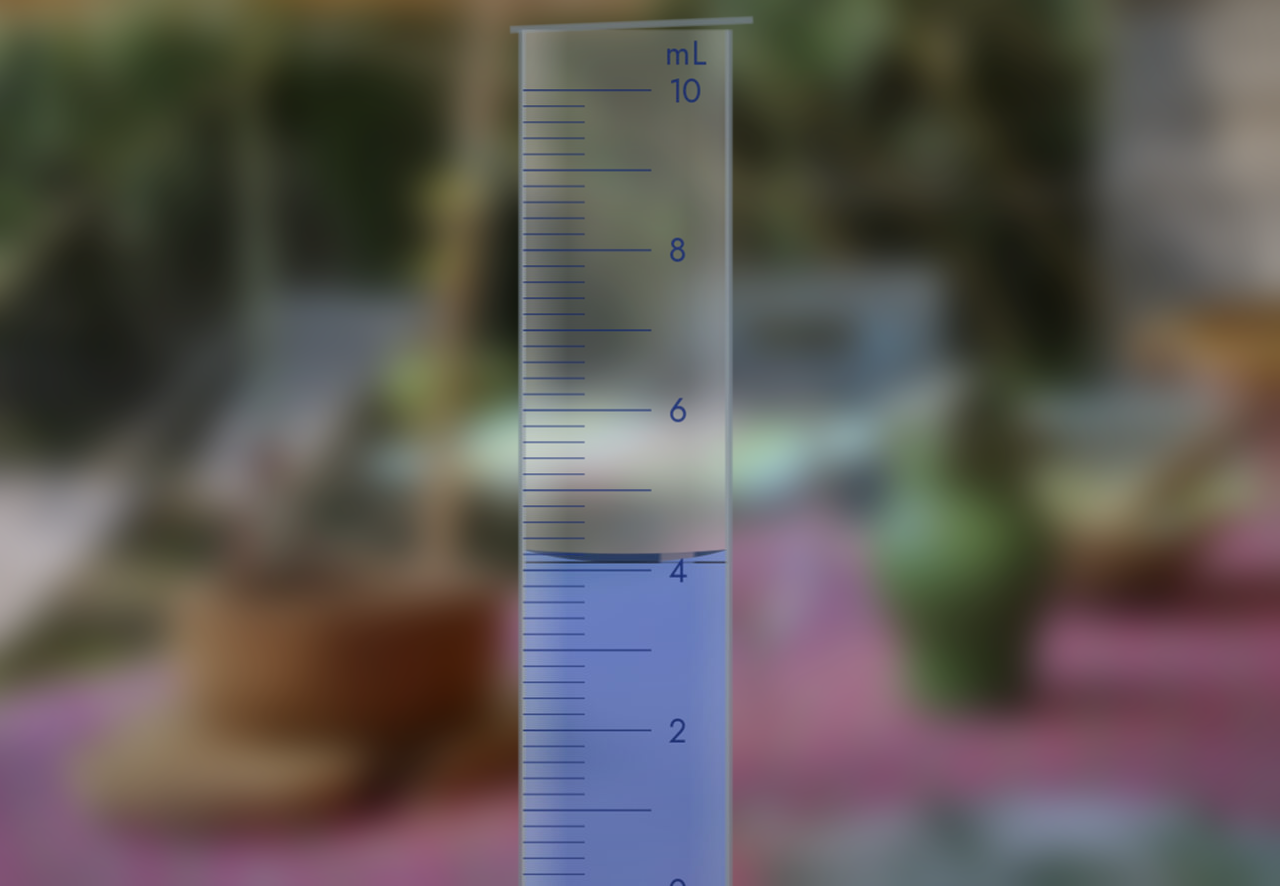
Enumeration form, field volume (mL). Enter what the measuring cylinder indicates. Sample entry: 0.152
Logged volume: 4.1
